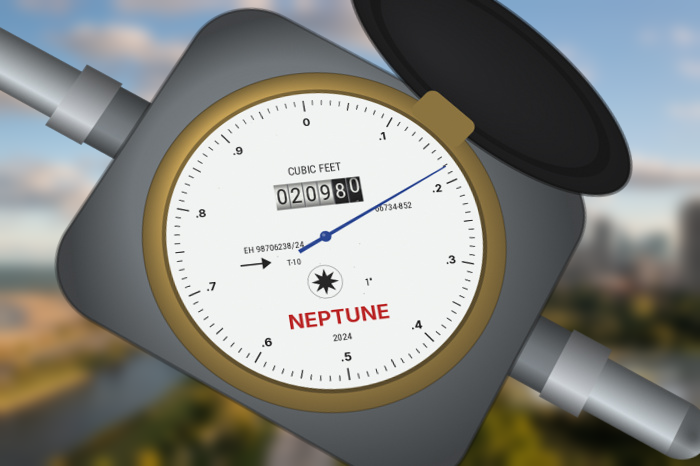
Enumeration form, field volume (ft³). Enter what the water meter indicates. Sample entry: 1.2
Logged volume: 20980.18
